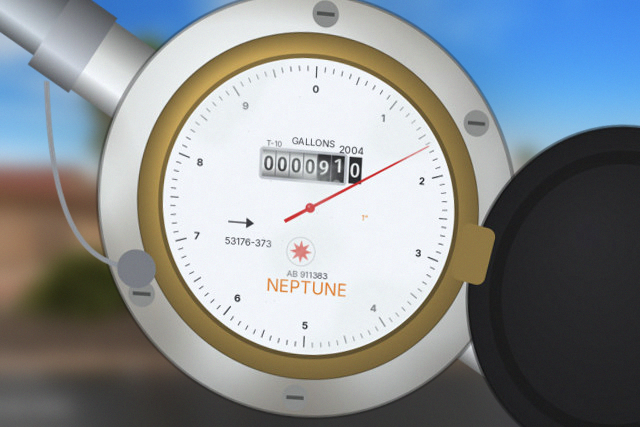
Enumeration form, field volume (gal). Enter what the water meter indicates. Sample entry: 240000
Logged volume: 911.6
